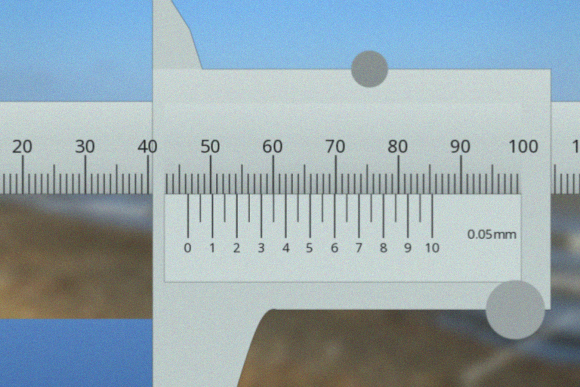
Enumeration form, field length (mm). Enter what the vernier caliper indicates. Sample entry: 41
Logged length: 46.4
